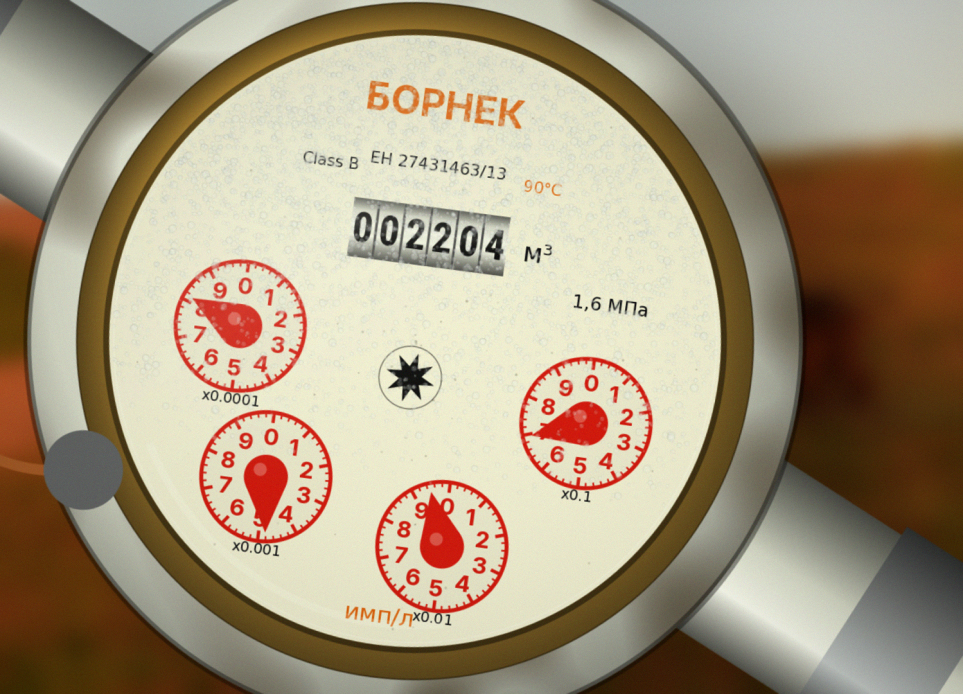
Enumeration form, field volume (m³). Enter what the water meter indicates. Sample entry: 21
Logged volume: 2204.6948
